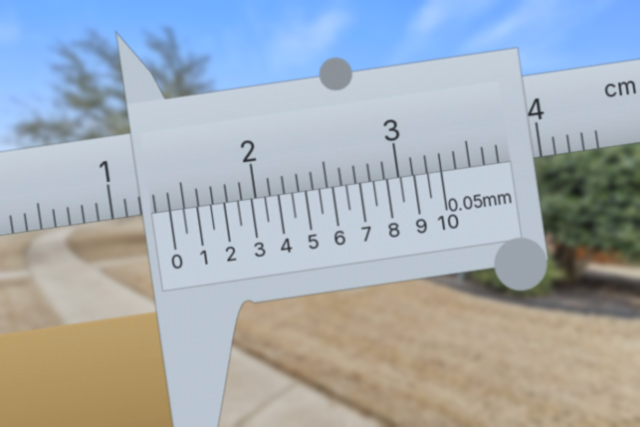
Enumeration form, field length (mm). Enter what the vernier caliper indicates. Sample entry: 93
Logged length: 14.0
